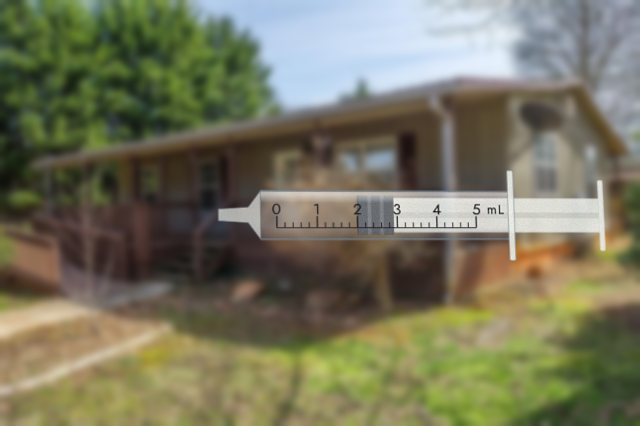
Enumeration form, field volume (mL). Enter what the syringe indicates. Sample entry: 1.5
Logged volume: 2
